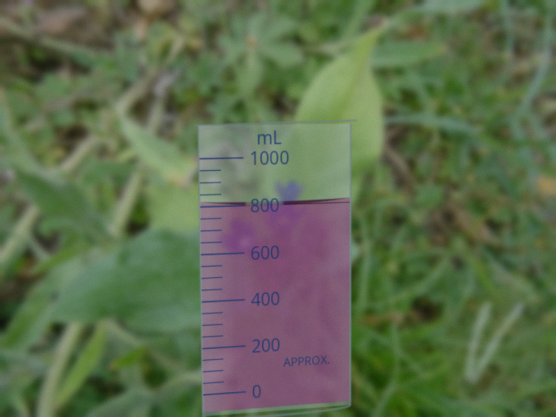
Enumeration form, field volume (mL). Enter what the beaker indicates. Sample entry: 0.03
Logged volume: 800
